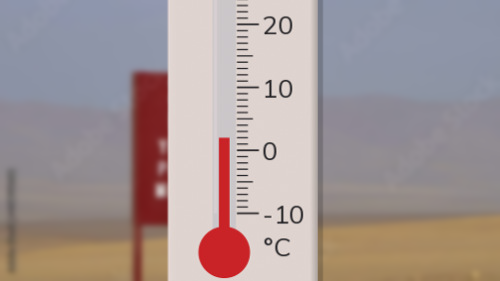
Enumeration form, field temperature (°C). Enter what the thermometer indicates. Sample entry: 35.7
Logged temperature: 2
